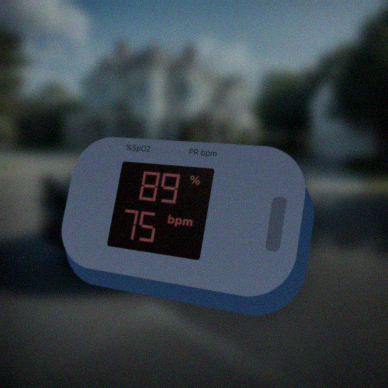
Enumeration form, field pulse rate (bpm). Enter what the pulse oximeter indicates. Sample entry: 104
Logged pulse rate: 75
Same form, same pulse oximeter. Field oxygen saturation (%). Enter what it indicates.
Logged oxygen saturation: 89
